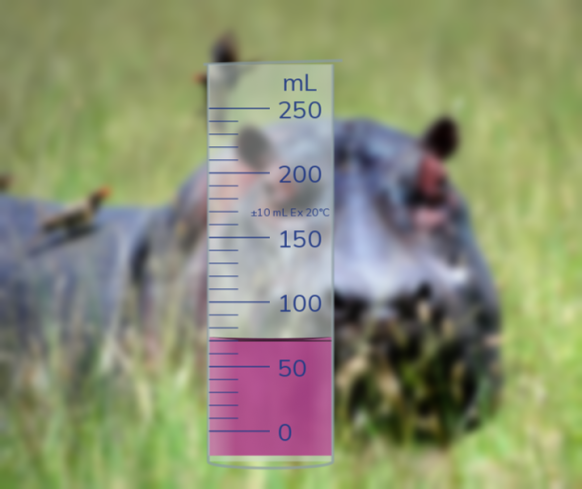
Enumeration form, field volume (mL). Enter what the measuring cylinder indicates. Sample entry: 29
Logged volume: 70
